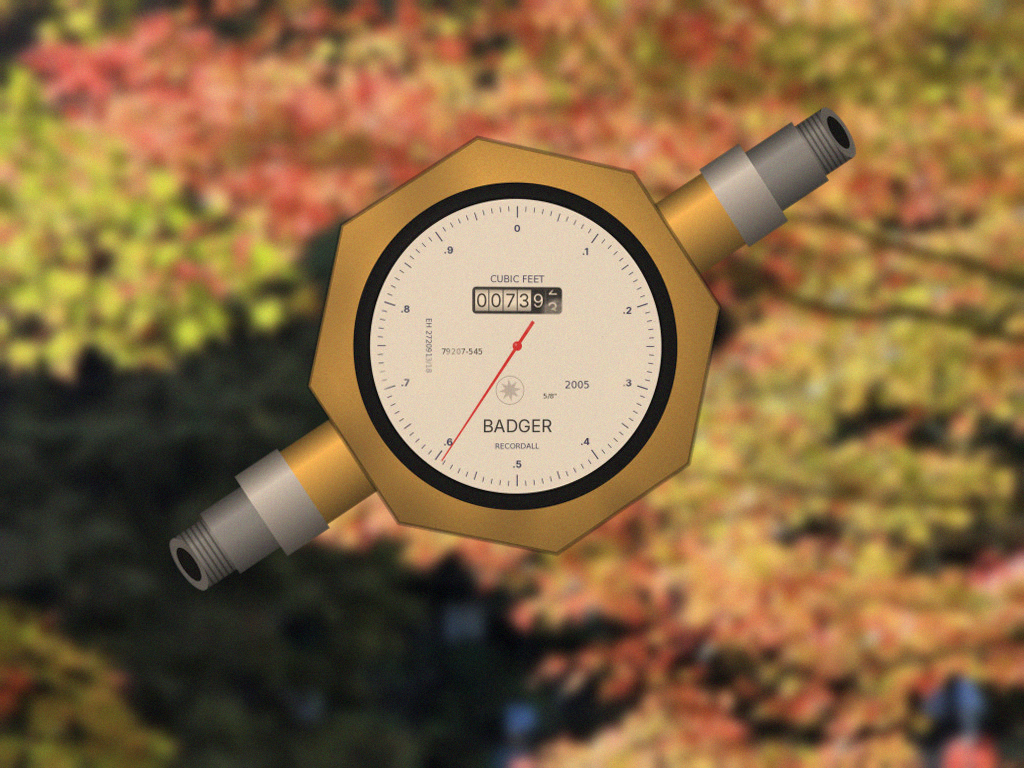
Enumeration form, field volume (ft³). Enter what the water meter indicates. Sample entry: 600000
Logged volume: 7392.59
